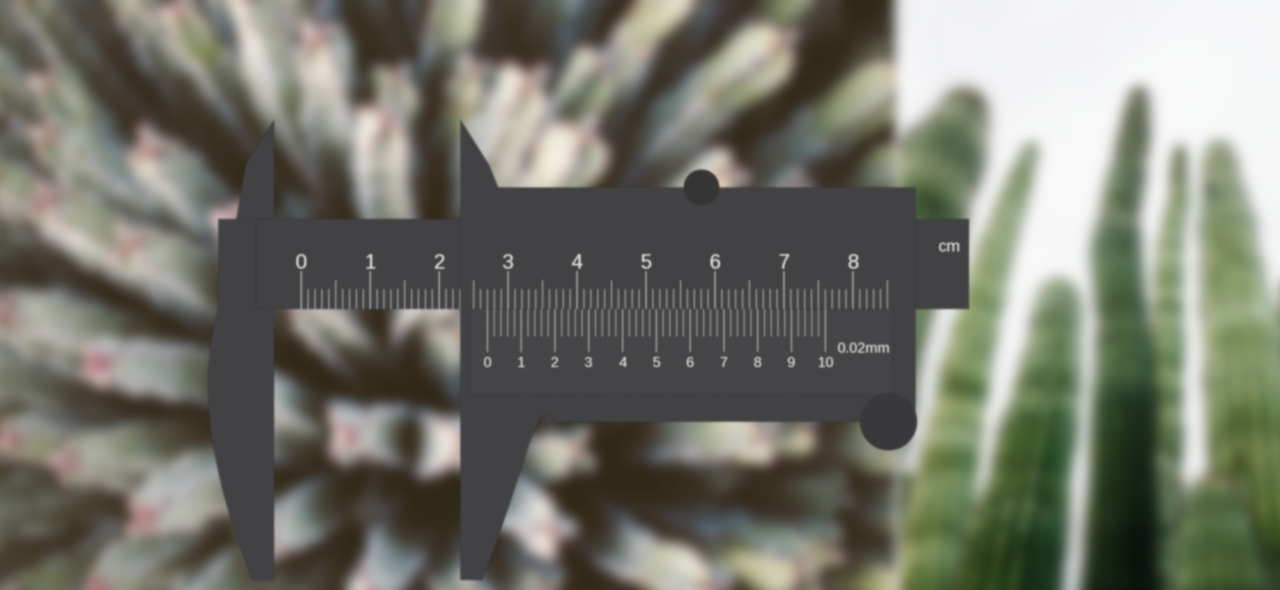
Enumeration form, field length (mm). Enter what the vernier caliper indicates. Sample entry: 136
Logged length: 27.0
